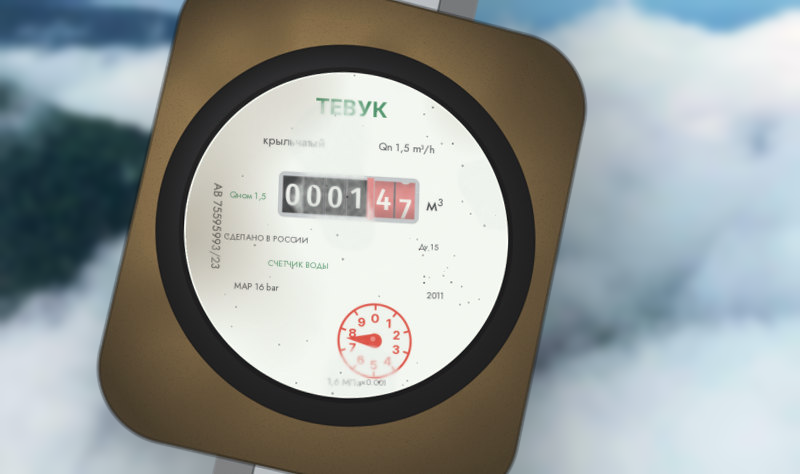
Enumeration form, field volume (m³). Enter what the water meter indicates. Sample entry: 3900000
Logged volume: 1.467
